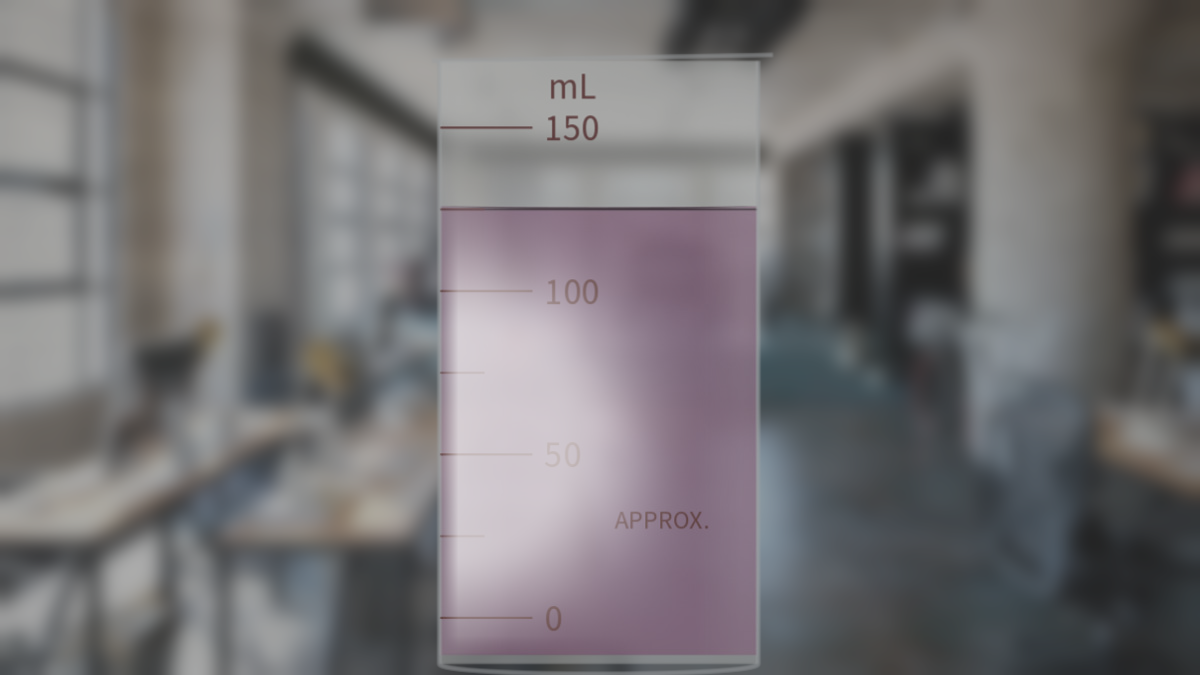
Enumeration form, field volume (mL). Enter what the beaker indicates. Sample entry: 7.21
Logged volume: 125
